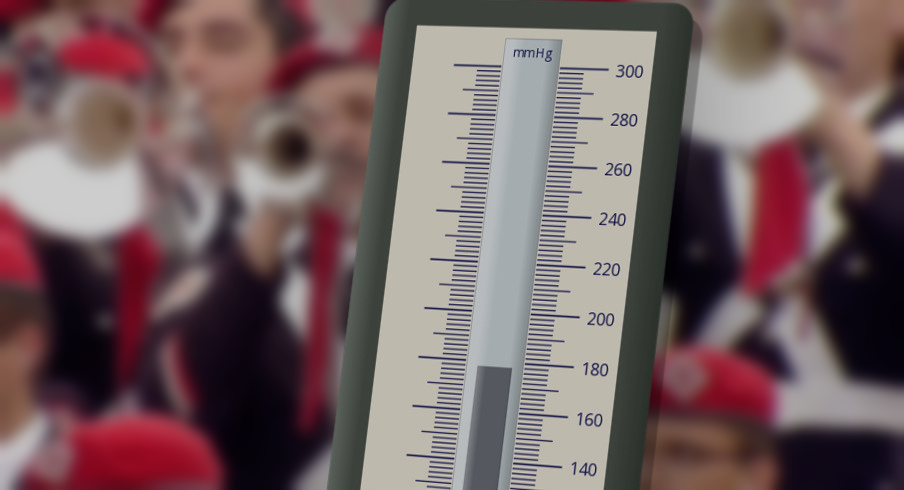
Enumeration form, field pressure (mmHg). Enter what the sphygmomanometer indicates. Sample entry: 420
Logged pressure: 178
